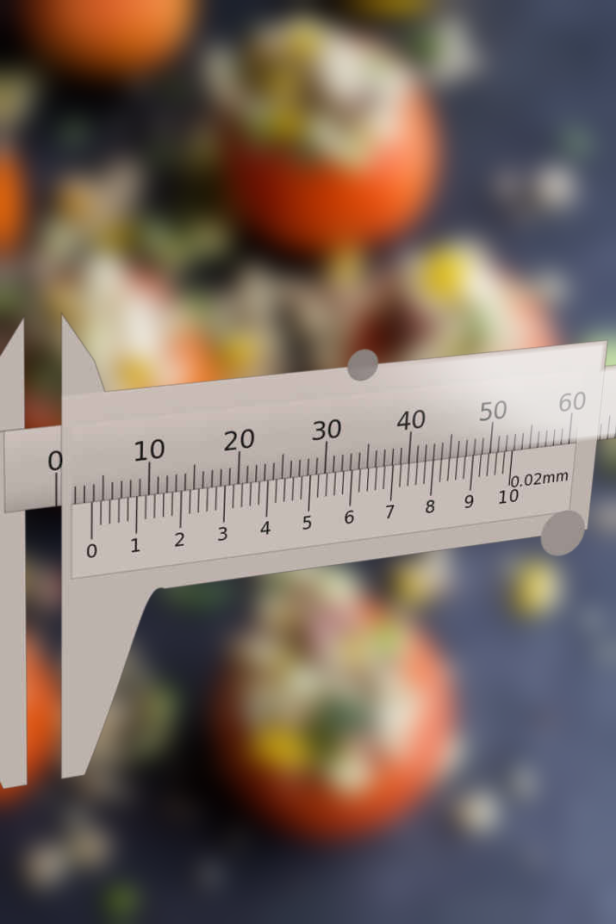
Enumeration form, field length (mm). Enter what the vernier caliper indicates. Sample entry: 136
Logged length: 3.8
